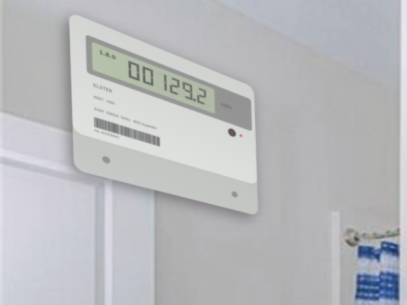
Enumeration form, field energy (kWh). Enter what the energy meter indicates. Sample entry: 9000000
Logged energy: 129.2
